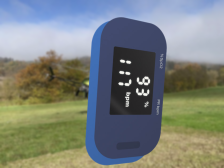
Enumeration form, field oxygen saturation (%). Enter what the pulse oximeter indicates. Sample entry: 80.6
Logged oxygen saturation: 93
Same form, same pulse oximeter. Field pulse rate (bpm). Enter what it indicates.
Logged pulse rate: 117
